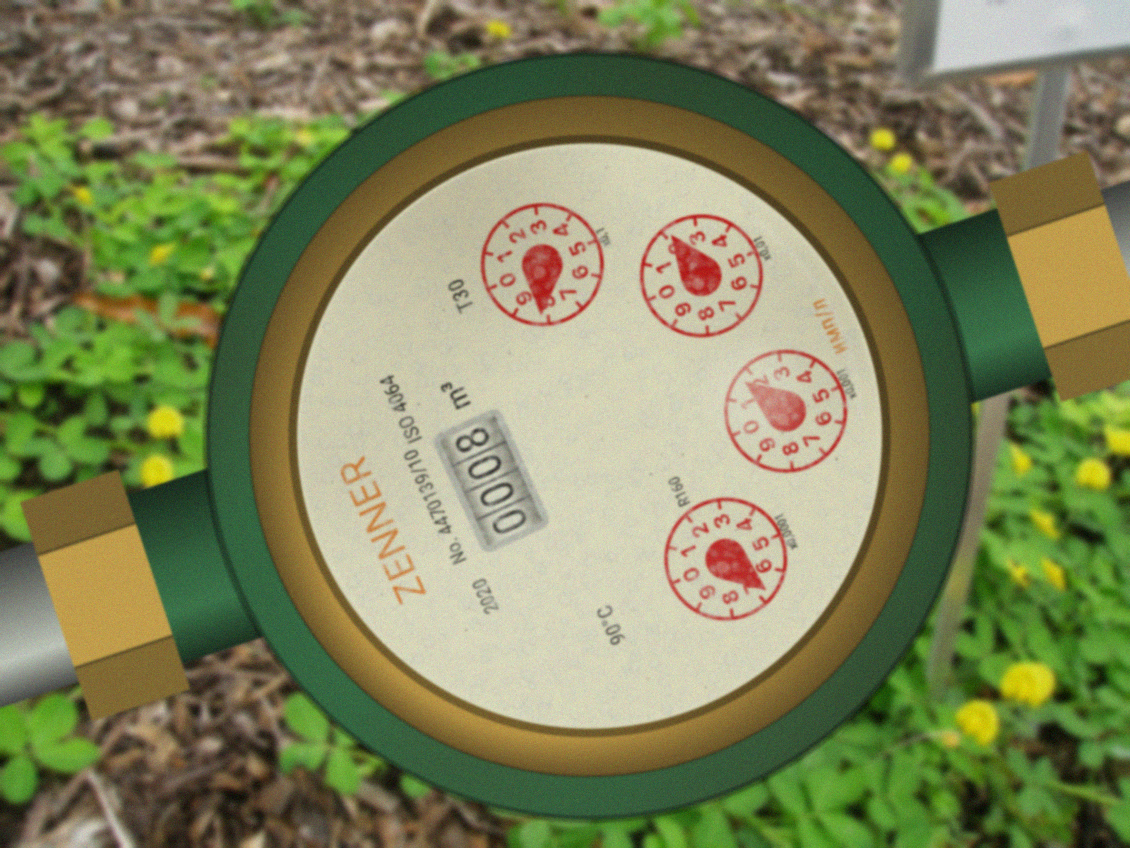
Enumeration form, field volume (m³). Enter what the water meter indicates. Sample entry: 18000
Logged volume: 8.8216
